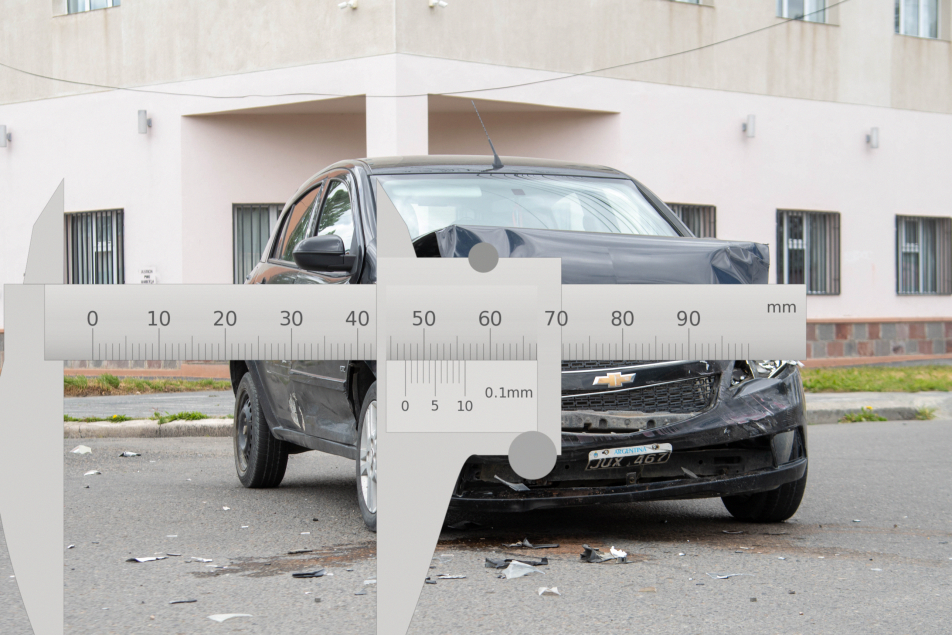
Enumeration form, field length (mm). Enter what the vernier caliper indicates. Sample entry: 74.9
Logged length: 47.2
